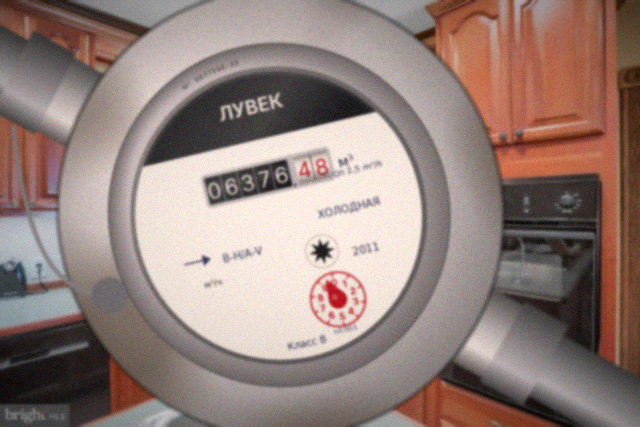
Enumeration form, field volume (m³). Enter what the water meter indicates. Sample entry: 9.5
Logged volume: 6376.479
